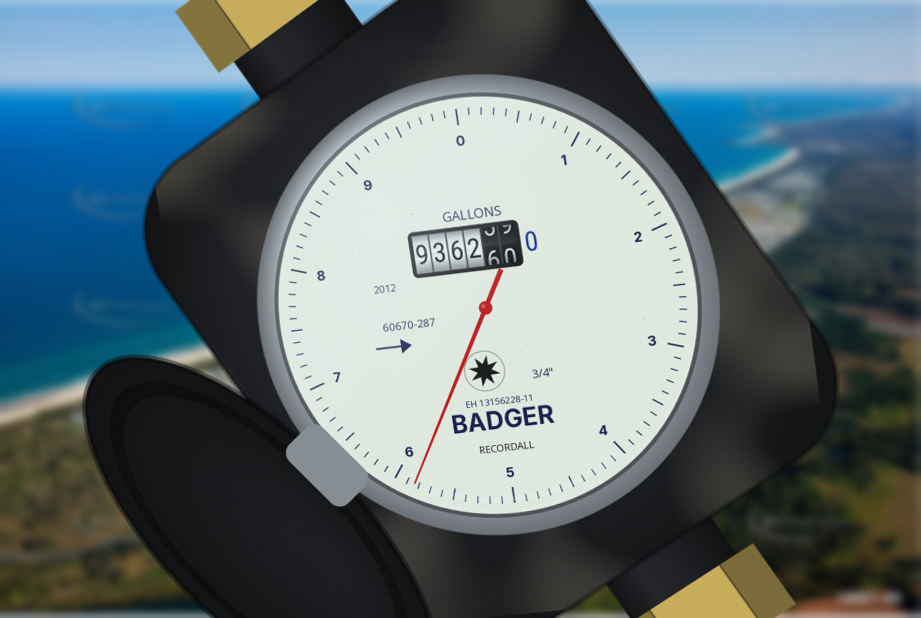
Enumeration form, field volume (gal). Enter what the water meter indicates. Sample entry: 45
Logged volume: 9362595.8
